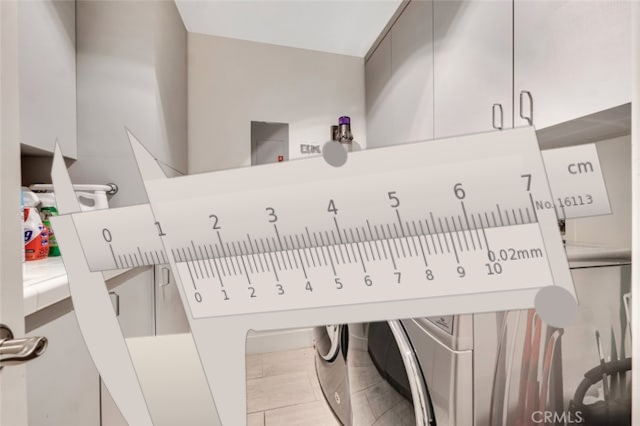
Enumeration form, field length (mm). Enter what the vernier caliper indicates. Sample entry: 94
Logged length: 13.0
